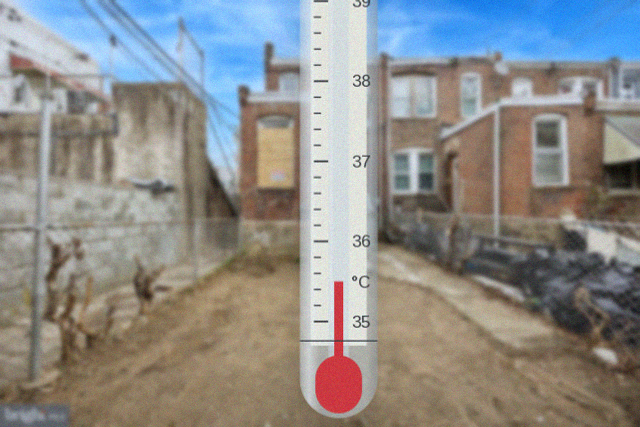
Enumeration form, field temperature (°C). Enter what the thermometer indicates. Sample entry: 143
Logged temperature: 35.5
